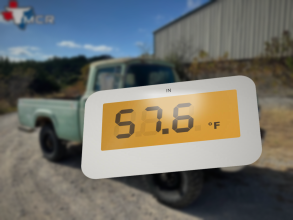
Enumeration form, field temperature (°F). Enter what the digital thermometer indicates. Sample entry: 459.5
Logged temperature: 57.6
